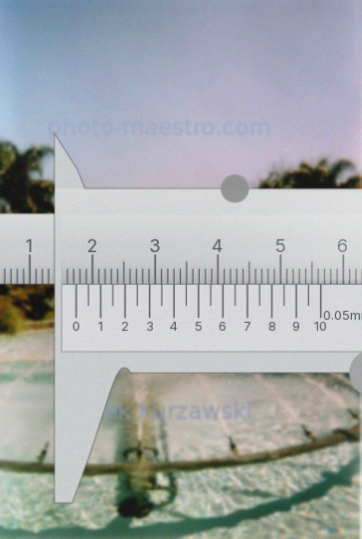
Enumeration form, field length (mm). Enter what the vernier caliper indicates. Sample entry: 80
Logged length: 17.4
